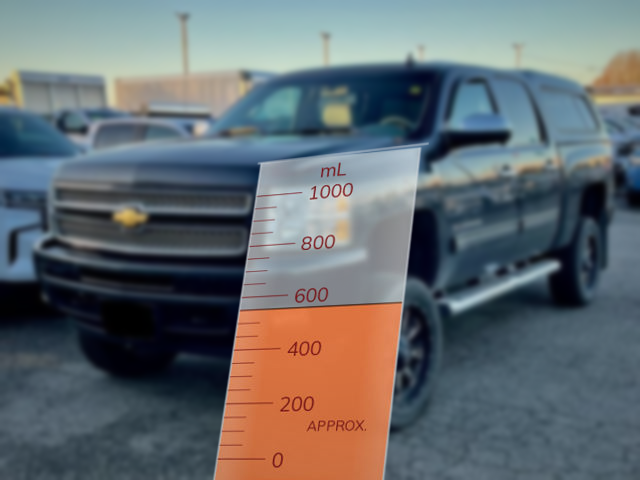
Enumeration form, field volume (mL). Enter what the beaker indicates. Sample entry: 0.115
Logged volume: 550
